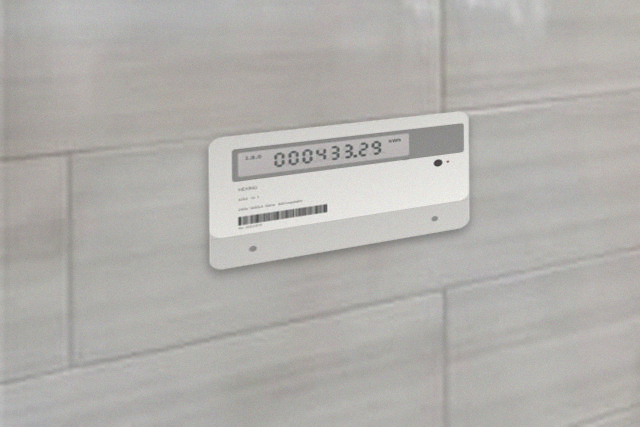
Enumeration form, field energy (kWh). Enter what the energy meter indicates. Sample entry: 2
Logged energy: 433.29
